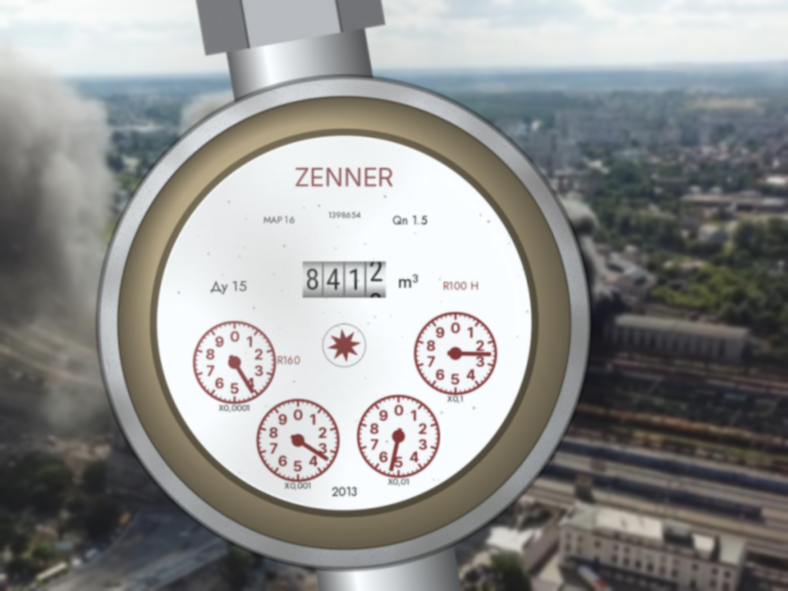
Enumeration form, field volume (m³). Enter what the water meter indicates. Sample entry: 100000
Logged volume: 8412.2534
